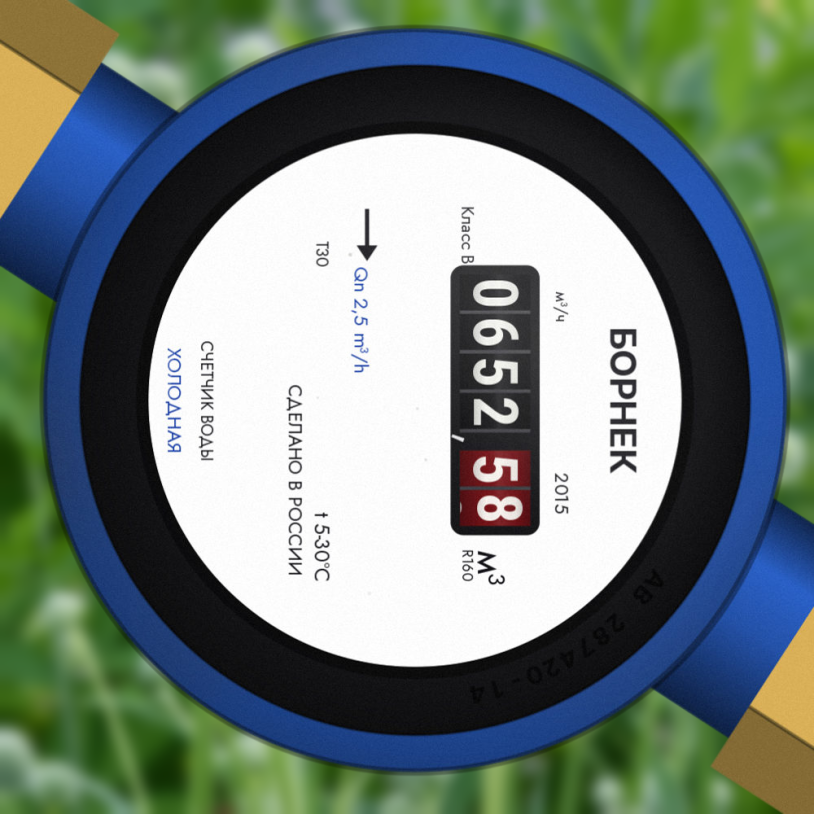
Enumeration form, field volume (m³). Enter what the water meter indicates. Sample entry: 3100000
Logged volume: 652.58
